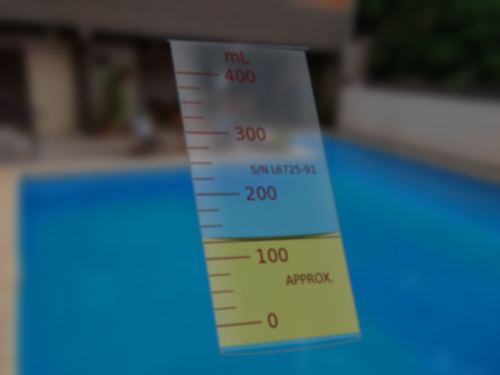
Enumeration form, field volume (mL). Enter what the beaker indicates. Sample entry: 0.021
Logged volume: 125
